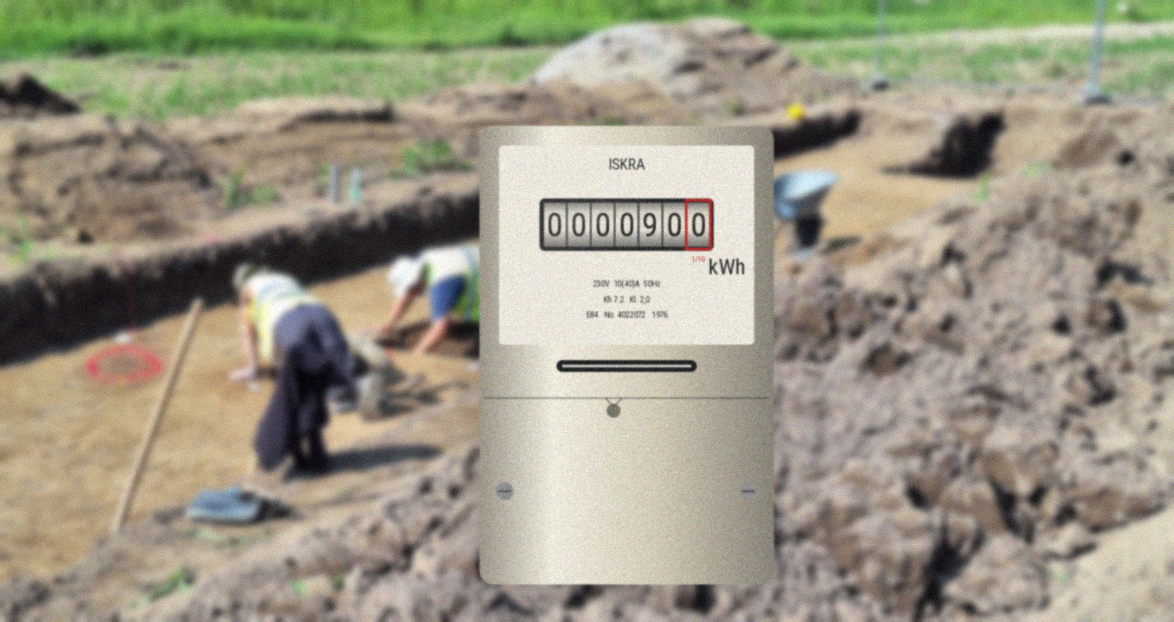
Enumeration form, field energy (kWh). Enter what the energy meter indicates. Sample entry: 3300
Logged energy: 90.0
